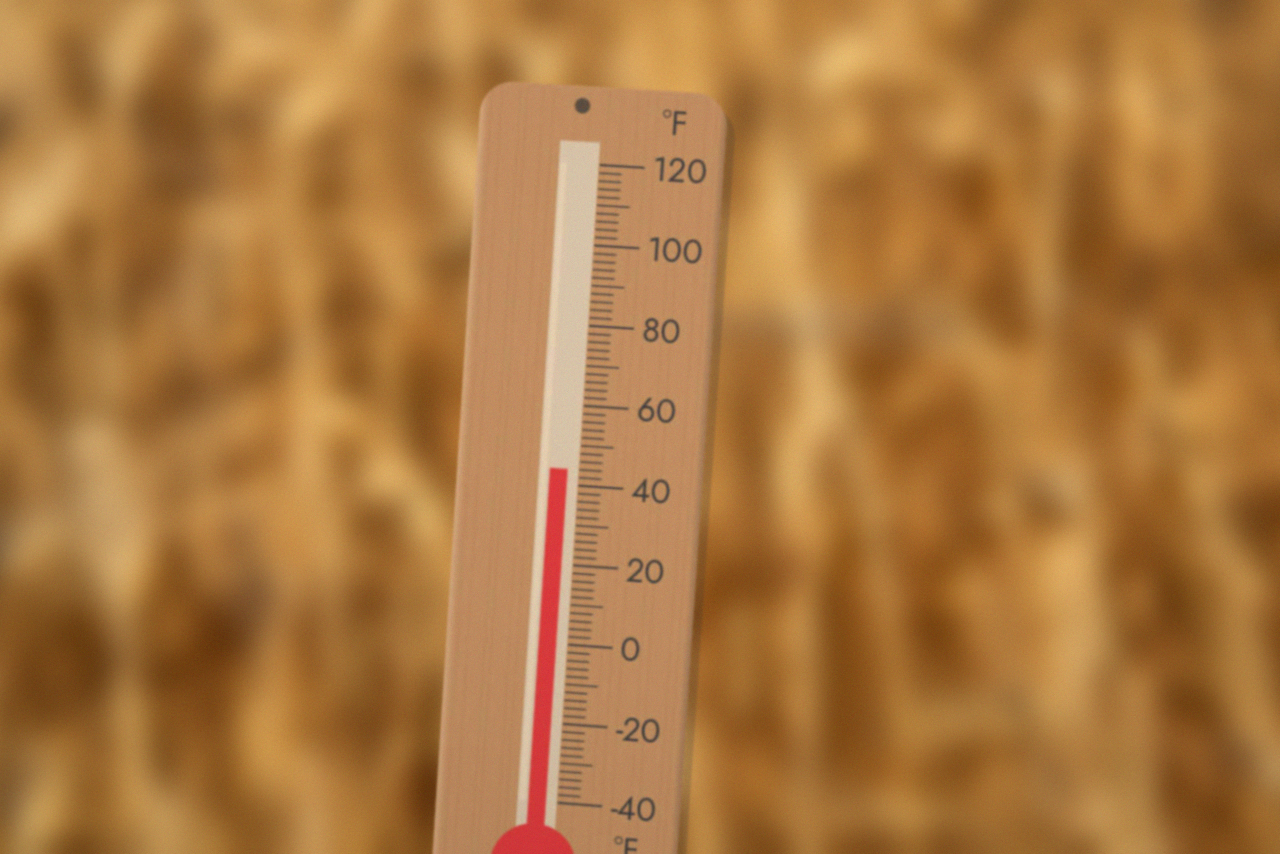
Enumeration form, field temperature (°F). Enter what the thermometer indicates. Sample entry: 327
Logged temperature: 44
